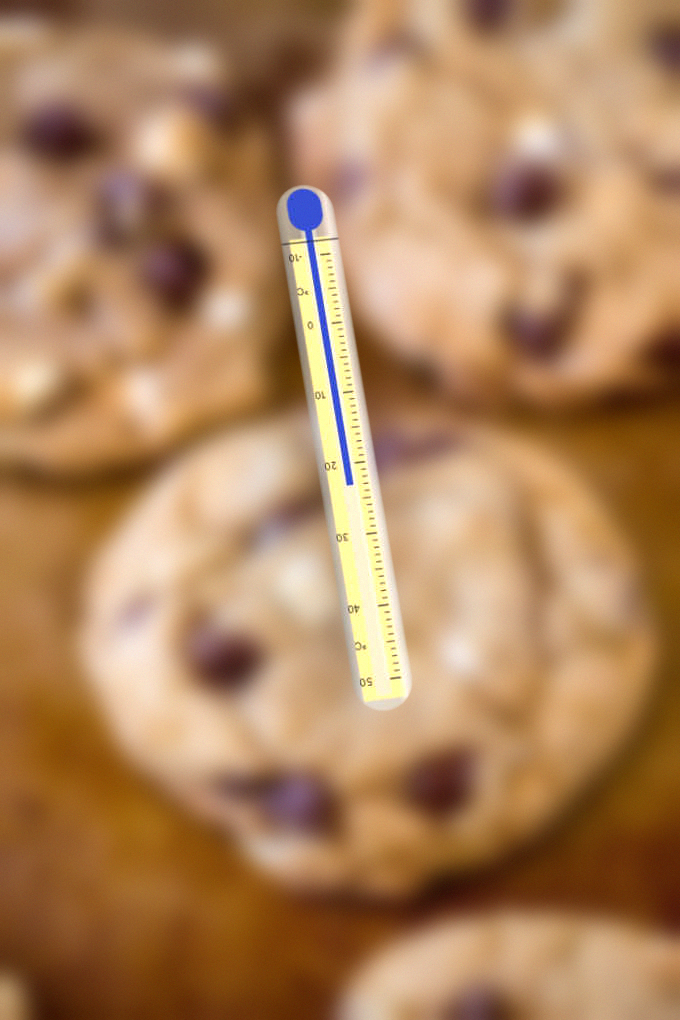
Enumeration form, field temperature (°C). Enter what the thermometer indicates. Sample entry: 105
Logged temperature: 23
